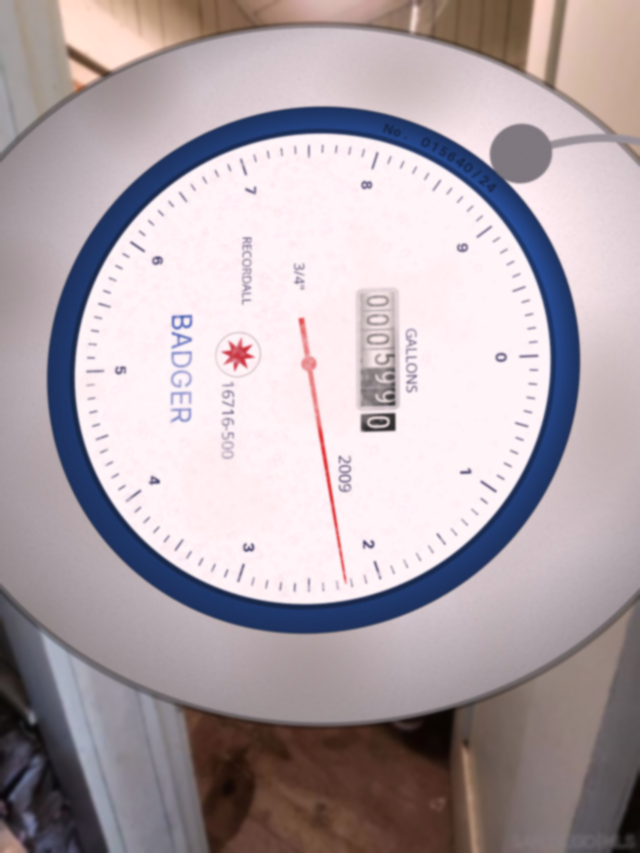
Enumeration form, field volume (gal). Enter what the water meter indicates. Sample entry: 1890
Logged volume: 5992.2
